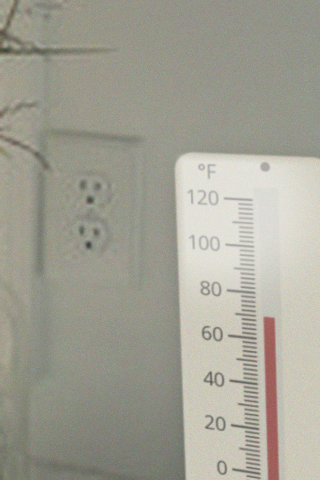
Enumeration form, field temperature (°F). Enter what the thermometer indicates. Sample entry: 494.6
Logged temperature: 70
